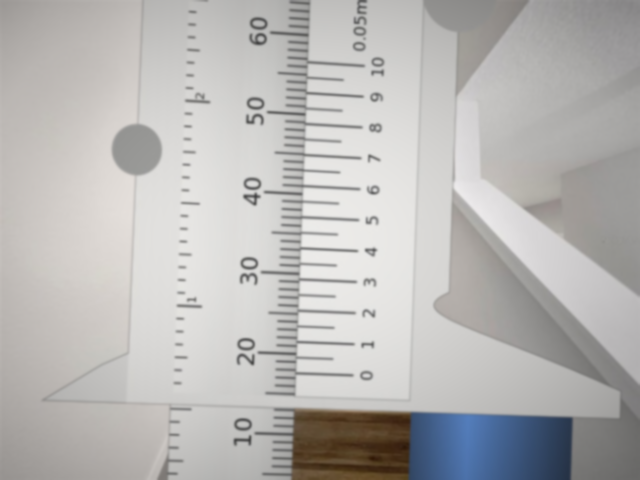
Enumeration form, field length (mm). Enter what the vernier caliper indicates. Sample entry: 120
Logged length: 17.6
